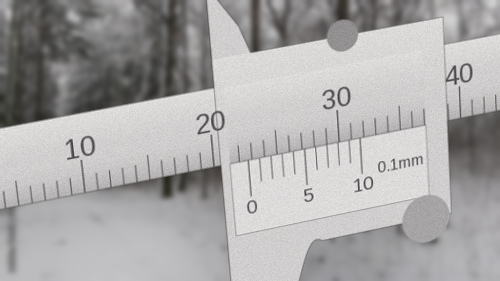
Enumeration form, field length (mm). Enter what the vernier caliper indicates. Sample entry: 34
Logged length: 22.7
